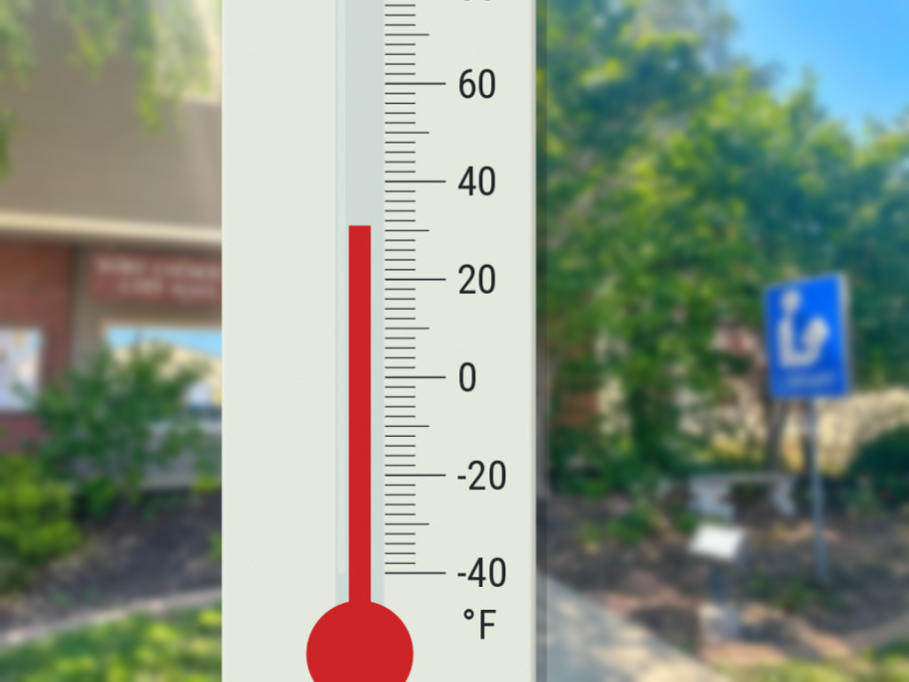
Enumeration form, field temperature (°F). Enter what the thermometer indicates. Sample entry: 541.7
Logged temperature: 31
